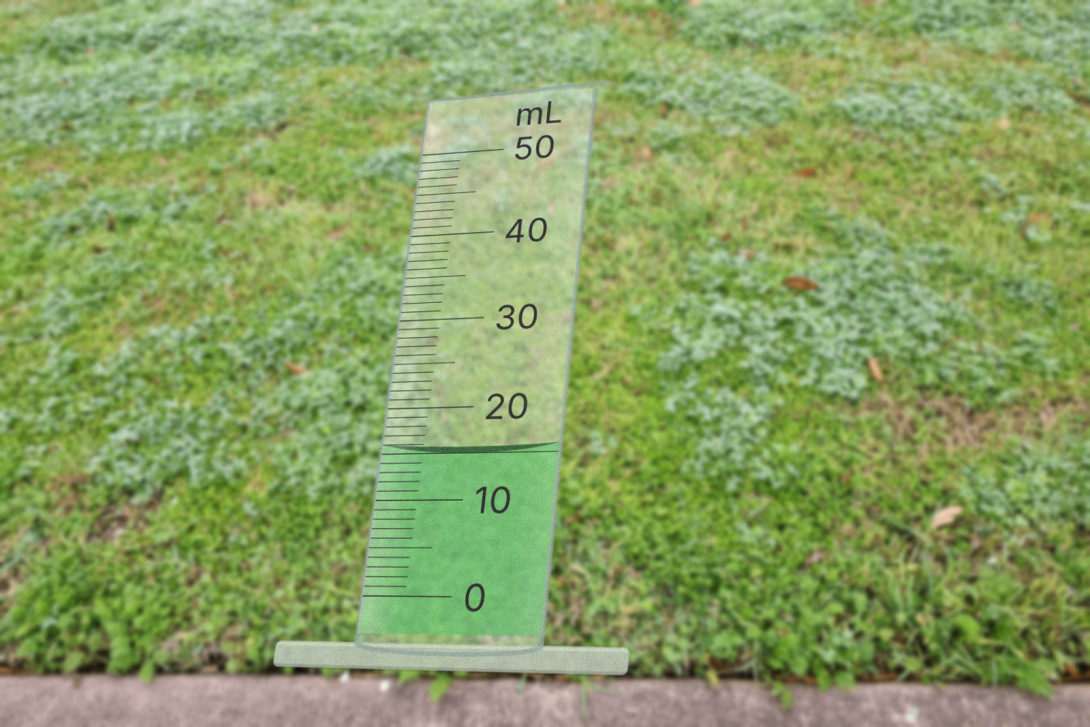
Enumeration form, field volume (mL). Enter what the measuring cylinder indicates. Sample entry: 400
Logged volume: 15
